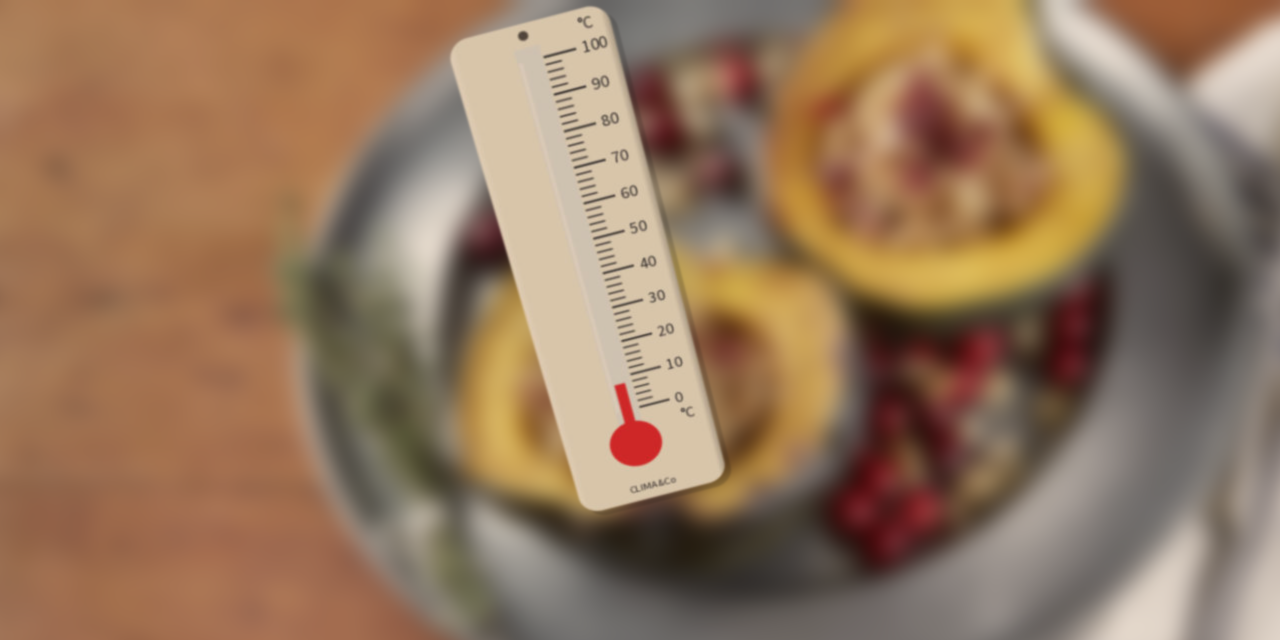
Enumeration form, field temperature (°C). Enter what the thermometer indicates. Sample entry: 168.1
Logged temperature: 8
